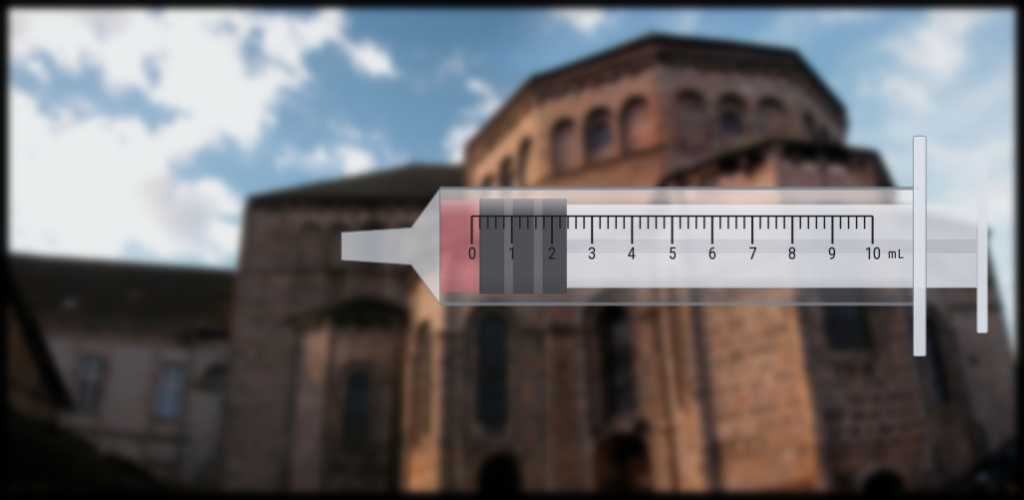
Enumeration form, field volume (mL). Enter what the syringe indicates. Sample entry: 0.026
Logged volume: 0.2
